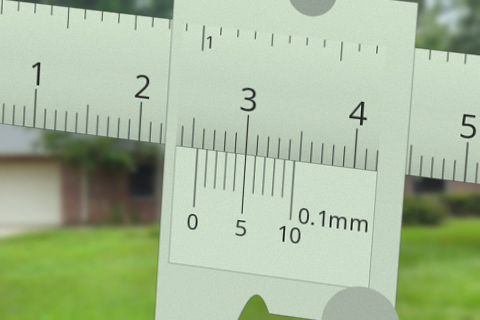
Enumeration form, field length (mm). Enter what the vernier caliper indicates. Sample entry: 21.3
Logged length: 25.5
